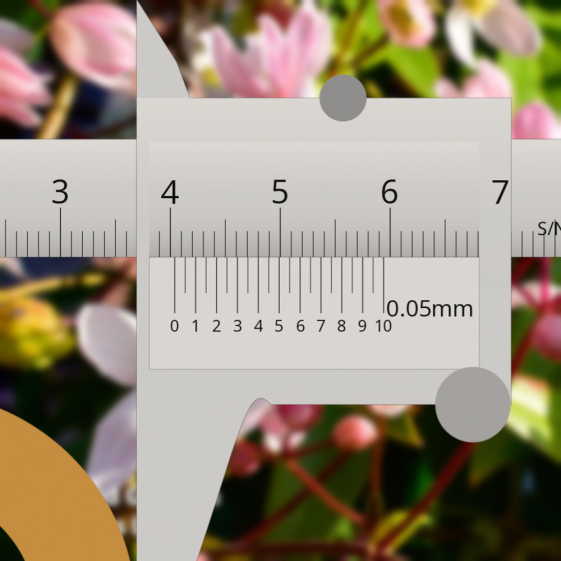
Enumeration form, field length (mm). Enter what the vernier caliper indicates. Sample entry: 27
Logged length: 40.4
